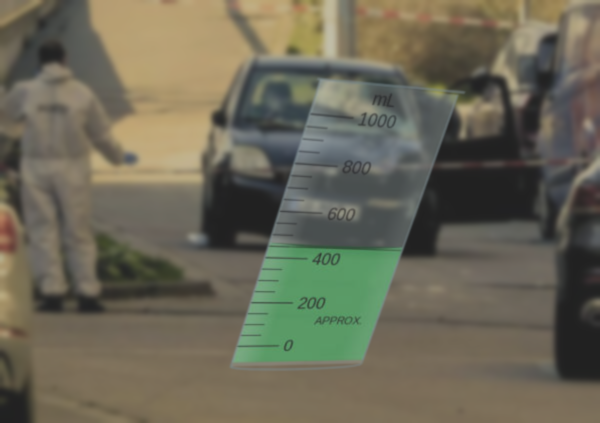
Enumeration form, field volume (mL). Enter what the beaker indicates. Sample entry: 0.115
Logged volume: 450
